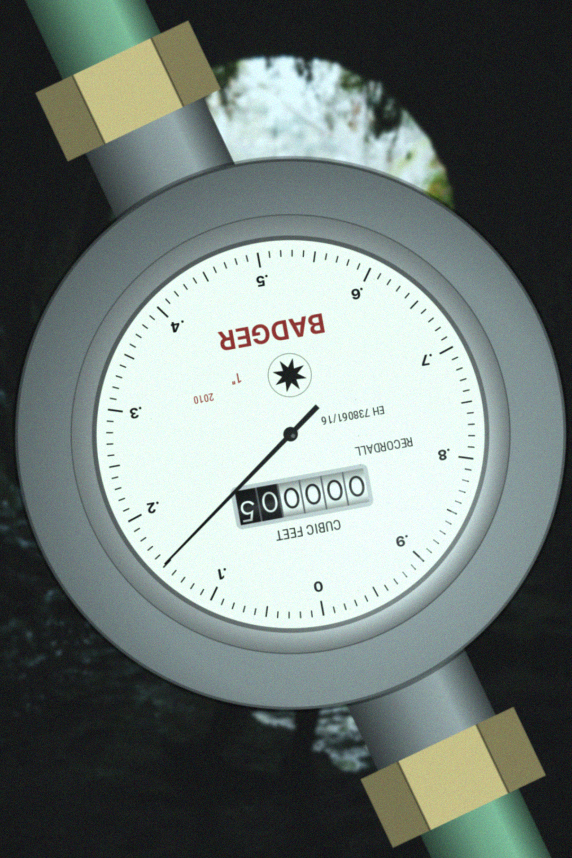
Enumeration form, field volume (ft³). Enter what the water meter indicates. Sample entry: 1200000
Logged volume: 5.15
